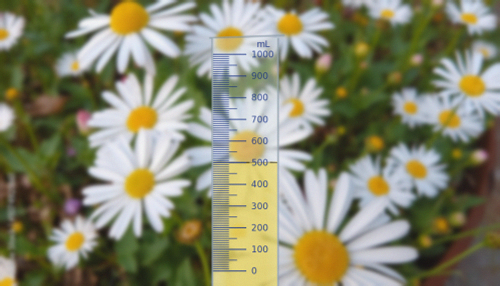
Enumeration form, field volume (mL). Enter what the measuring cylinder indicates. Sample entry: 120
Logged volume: 500
